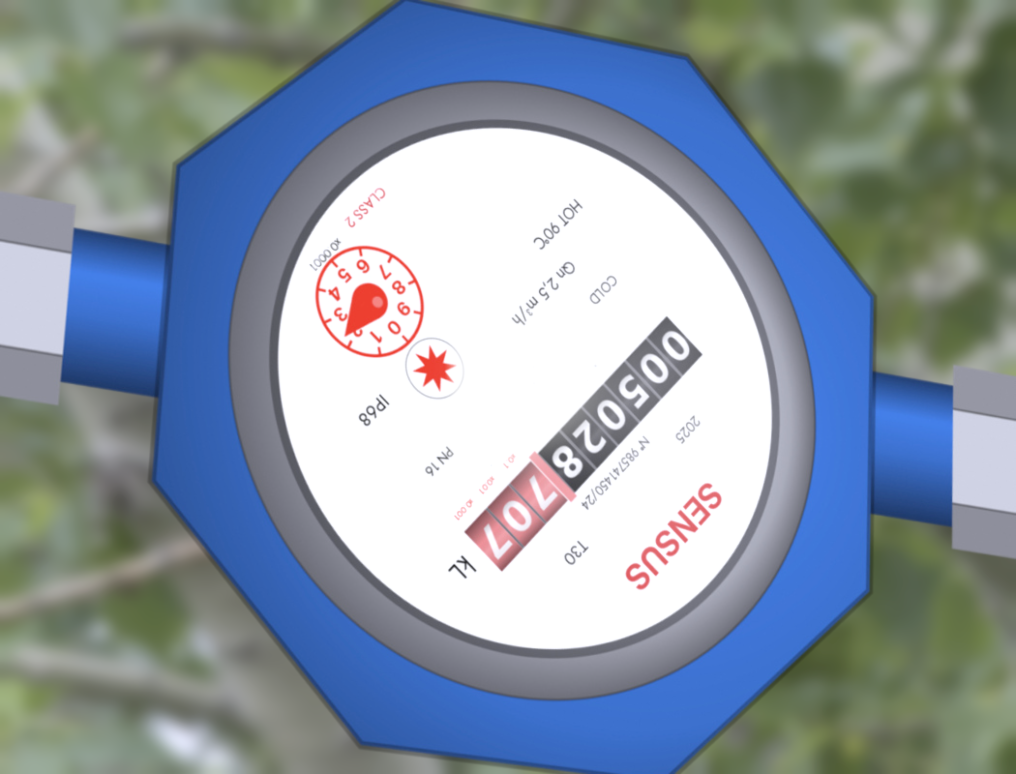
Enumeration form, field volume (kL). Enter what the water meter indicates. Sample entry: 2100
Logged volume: 5028.7072
